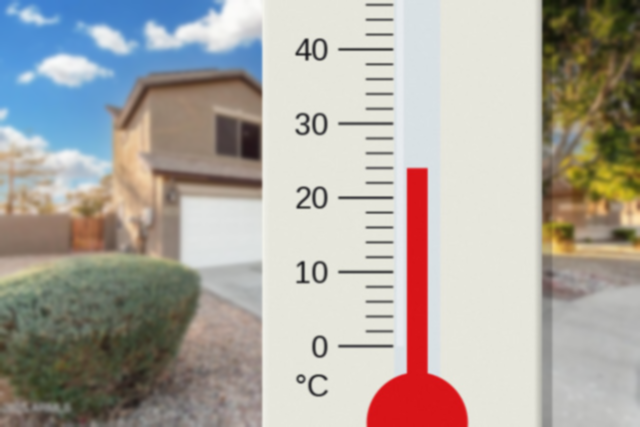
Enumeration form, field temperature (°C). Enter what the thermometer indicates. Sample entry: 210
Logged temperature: 24
